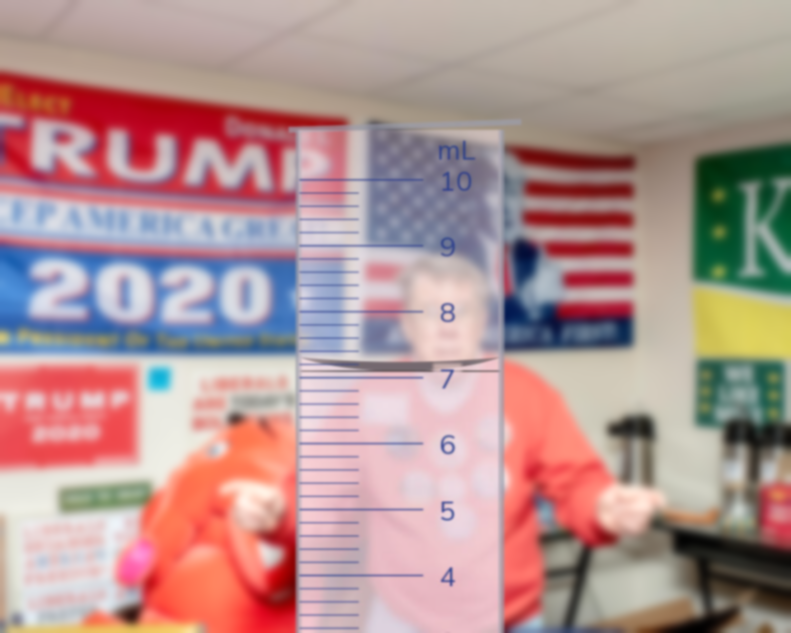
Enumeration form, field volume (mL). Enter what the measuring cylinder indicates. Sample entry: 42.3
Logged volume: 7.1
